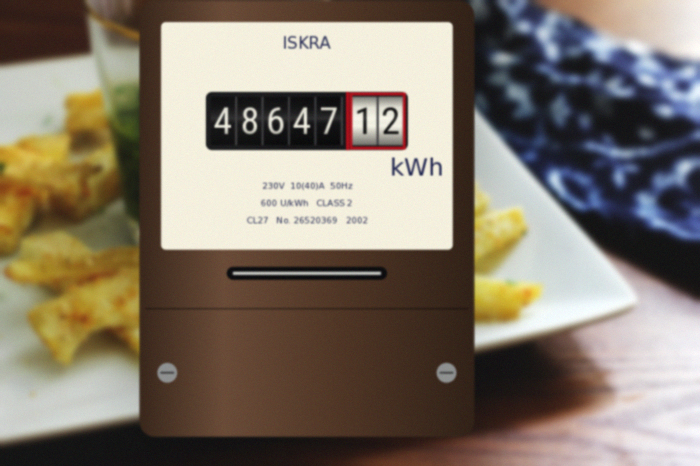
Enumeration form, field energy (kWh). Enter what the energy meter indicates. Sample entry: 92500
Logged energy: 48647.12
